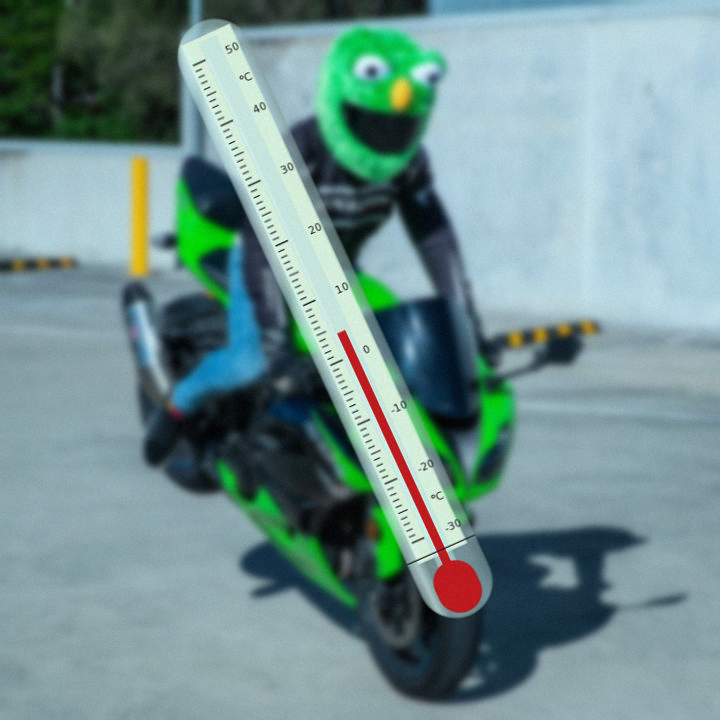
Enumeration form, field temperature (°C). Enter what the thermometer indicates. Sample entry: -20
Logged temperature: 4
